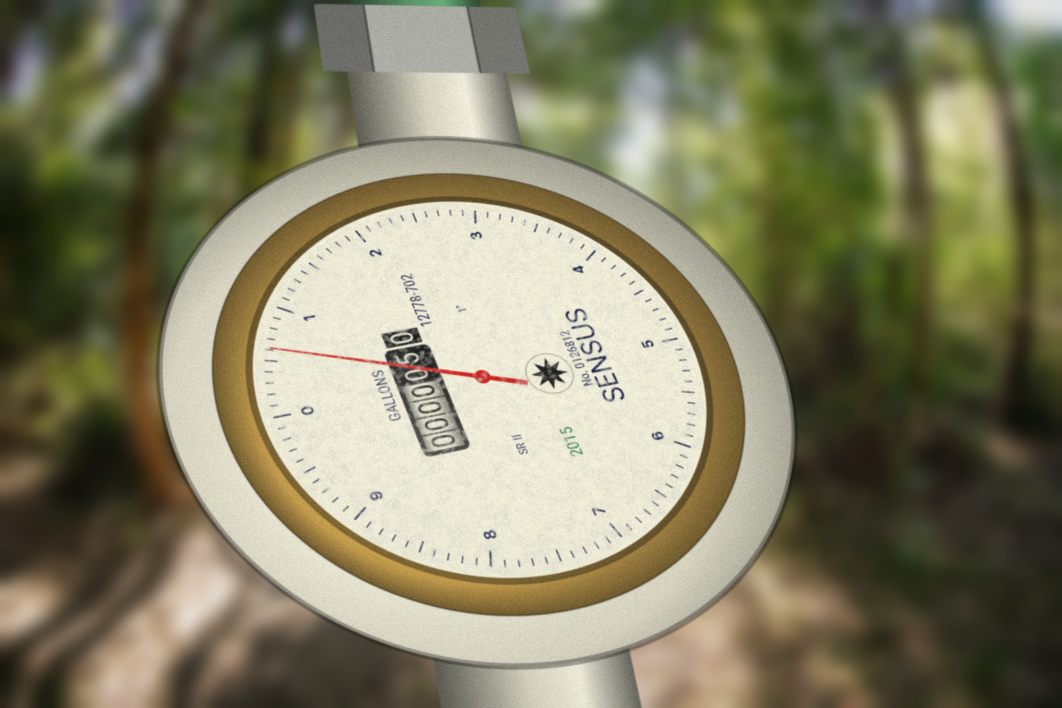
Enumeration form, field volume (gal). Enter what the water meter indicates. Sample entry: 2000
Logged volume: 50.6
